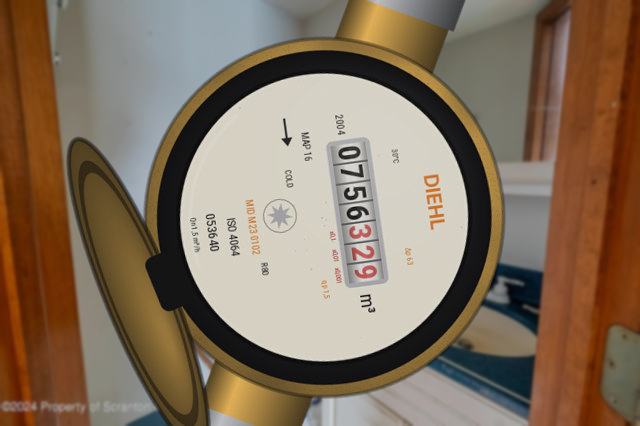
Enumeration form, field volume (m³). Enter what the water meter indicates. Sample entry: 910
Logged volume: 756.329
